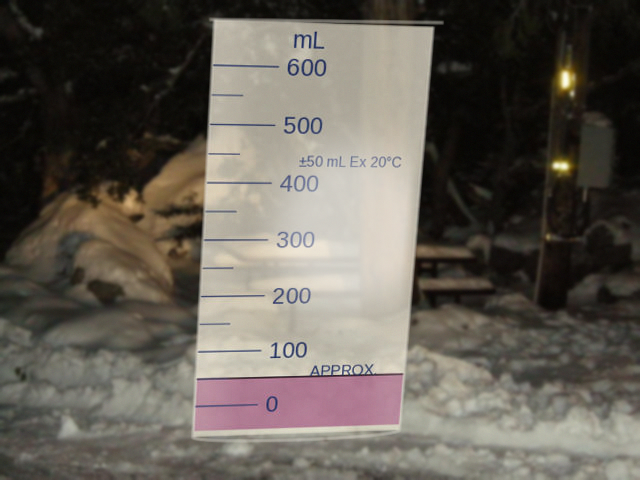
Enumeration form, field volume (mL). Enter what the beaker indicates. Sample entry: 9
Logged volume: 50
